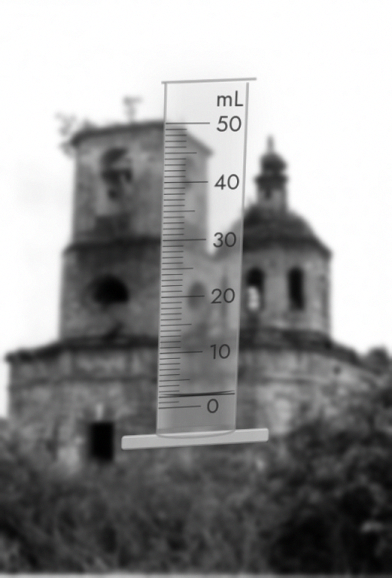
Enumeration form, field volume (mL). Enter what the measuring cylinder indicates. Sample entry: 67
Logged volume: 2
